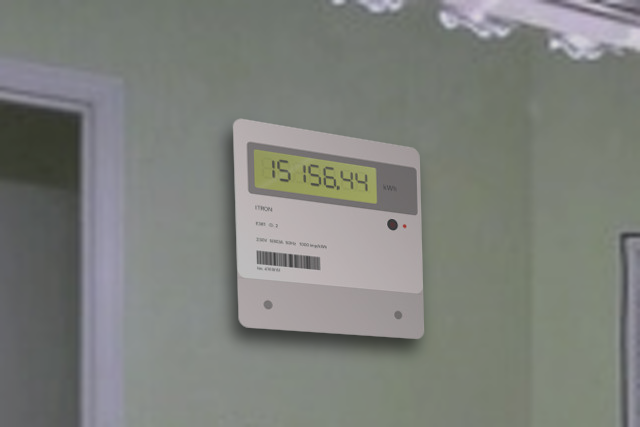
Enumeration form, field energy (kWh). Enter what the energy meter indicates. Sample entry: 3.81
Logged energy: 15156.44
